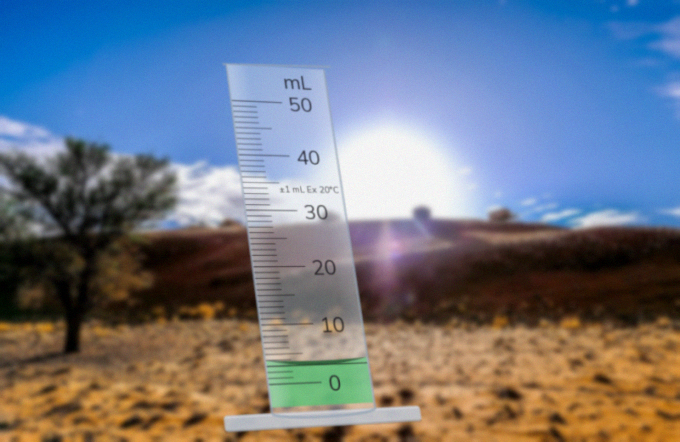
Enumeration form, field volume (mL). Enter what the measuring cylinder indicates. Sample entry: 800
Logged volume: 3
